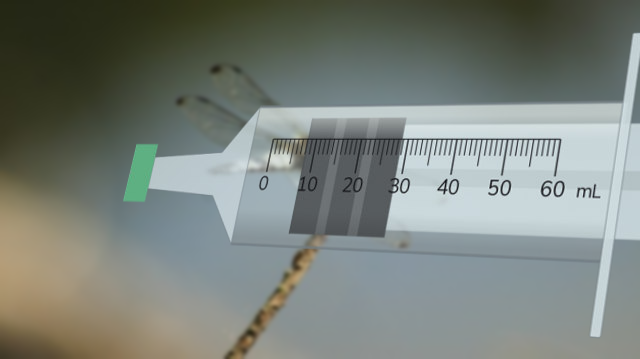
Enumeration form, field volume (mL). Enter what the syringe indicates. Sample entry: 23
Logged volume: 8
